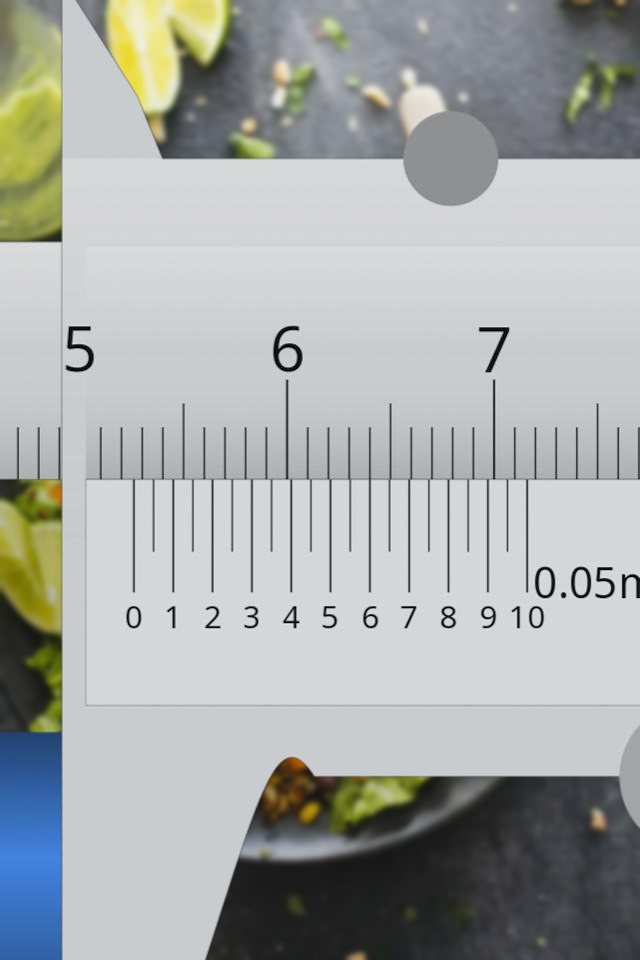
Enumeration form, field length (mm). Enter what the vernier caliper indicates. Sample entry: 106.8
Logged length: 52.6
